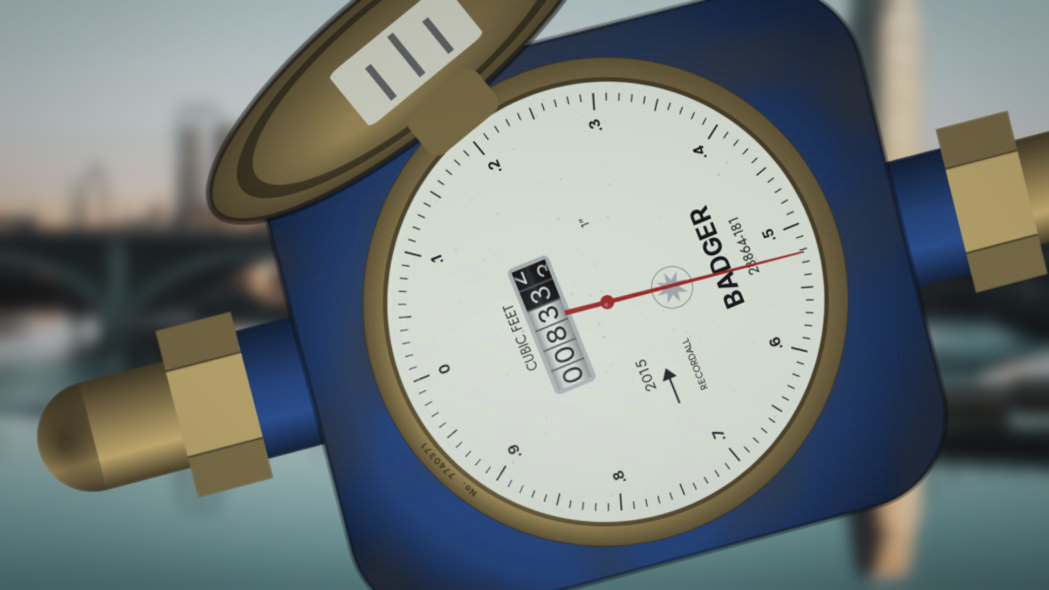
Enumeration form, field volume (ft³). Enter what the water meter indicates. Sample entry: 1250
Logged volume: 8332.52
